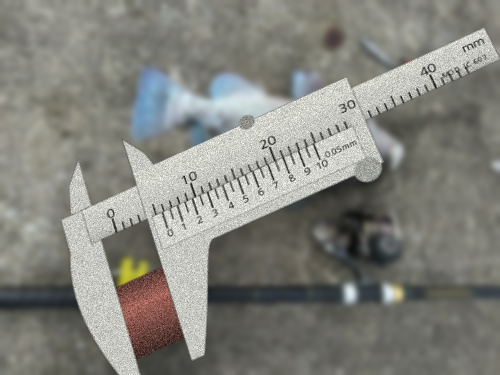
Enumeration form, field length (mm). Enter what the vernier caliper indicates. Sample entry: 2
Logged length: 5.8
